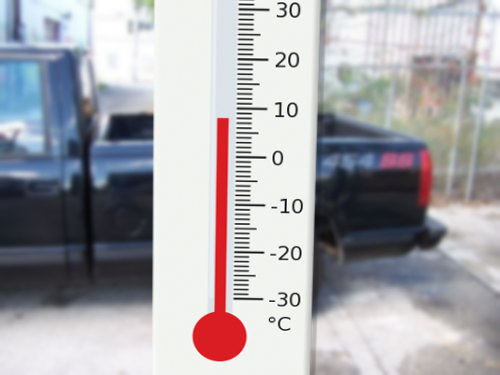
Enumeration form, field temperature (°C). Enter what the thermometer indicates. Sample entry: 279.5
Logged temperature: 8
